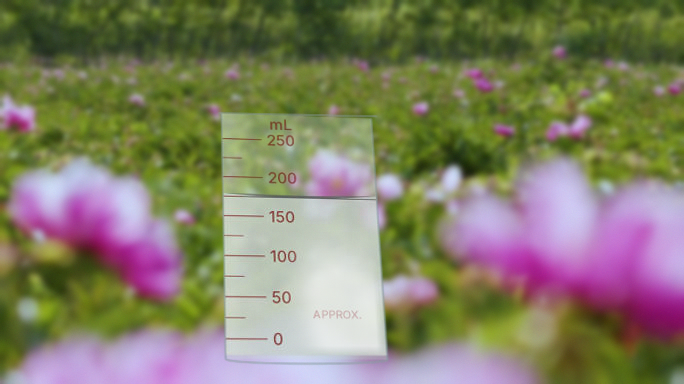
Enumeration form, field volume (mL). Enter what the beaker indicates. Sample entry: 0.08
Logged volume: 175
